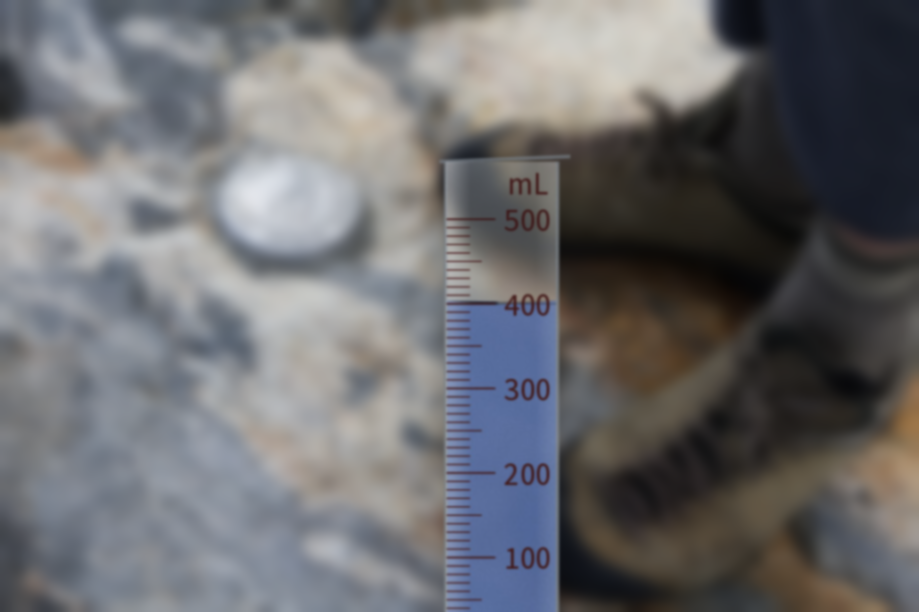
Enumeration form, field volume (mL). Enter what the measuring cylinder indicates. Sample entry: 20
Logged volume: 400
